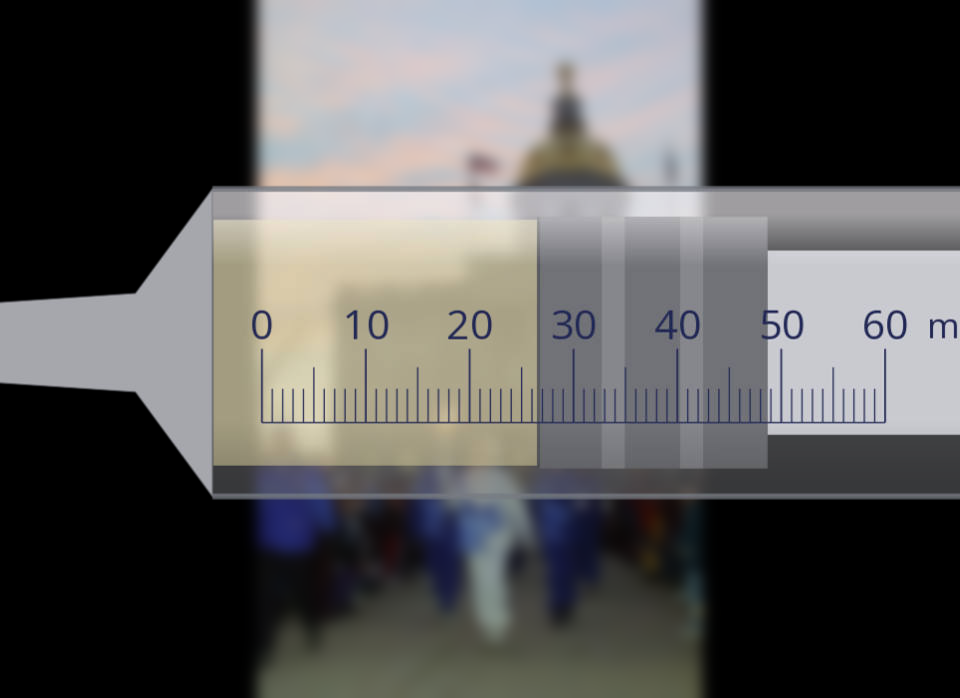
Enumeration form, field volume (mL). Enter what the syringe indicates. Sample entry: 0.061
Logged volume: 26.5
